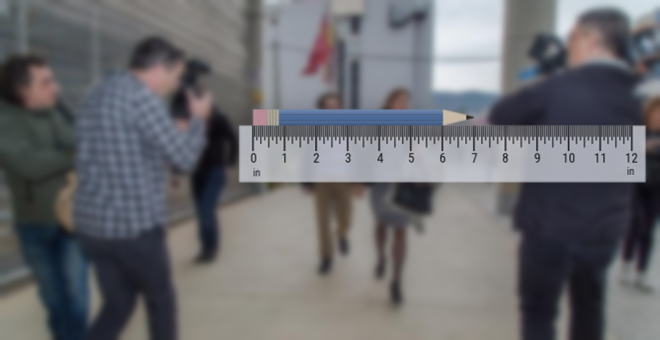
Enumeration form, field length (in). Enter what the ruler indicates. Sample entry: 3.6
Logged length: 7
